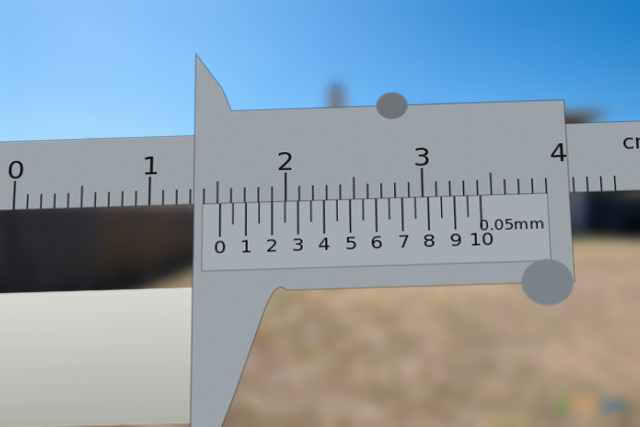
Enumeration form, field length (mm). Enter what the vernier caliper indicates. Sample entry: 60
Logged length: 15.2
